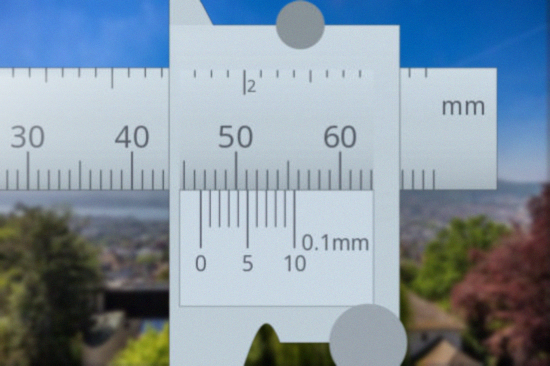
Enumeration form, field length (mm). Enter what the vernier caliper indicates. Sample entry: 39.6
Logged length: 46.6
